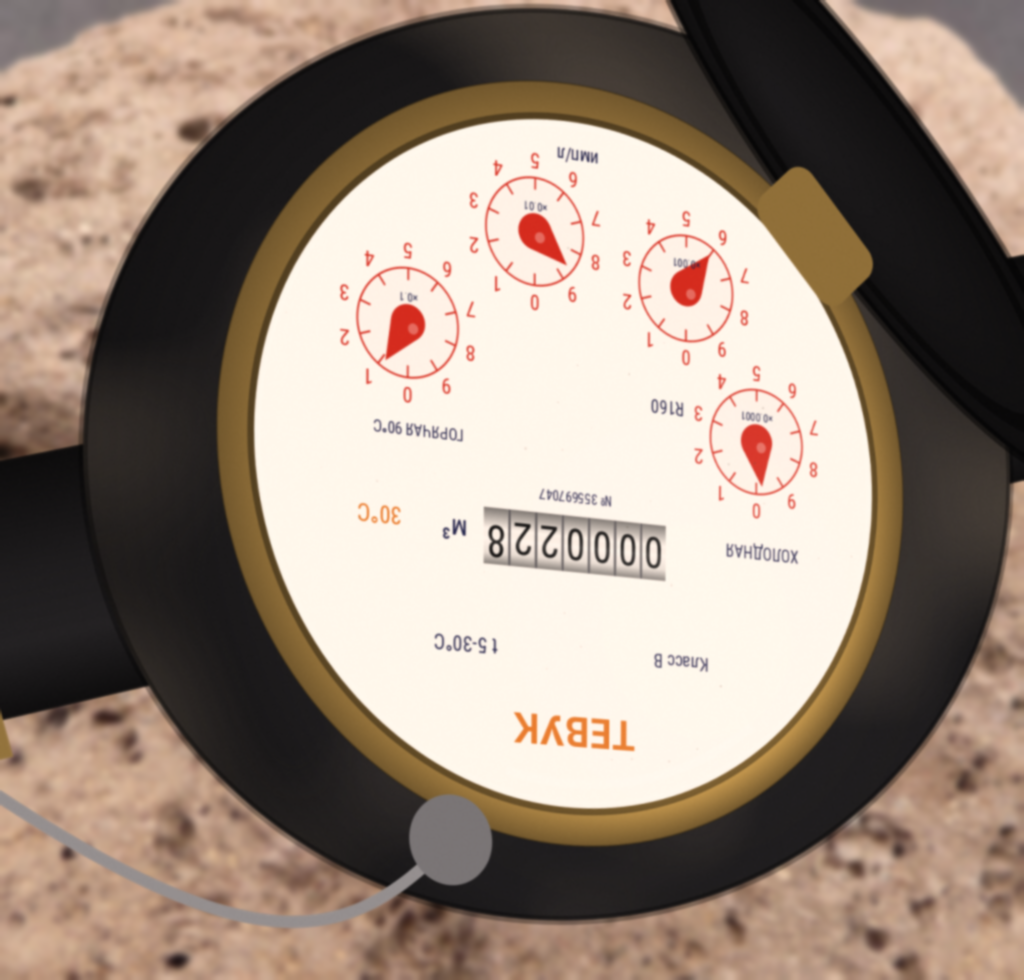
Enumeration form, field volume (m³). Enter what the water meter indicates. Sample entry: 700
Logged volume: 228.0859
